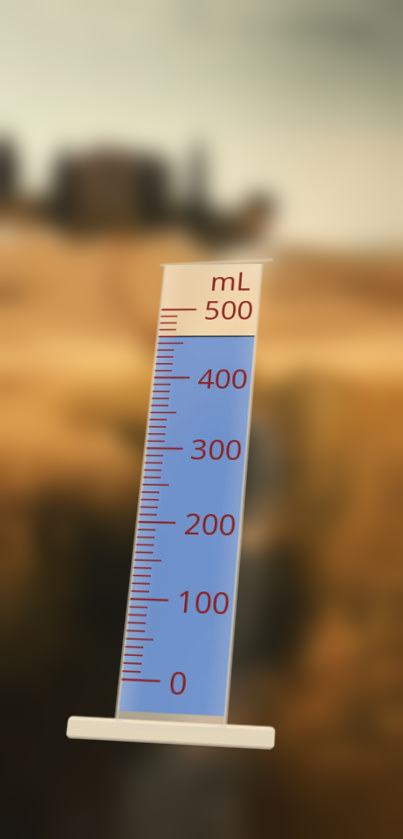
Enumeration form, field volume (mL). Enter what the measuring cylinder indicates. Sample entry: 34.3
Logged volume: 460
